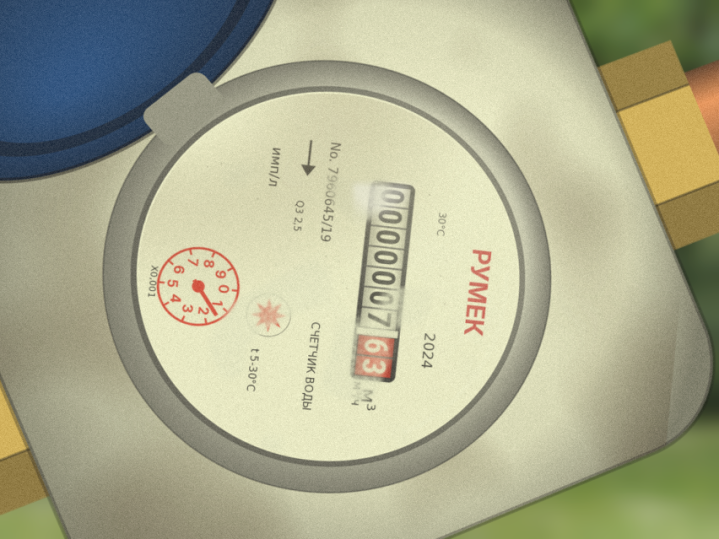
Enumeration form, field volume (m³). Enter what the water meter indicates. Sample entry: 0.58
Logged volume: 7.631
